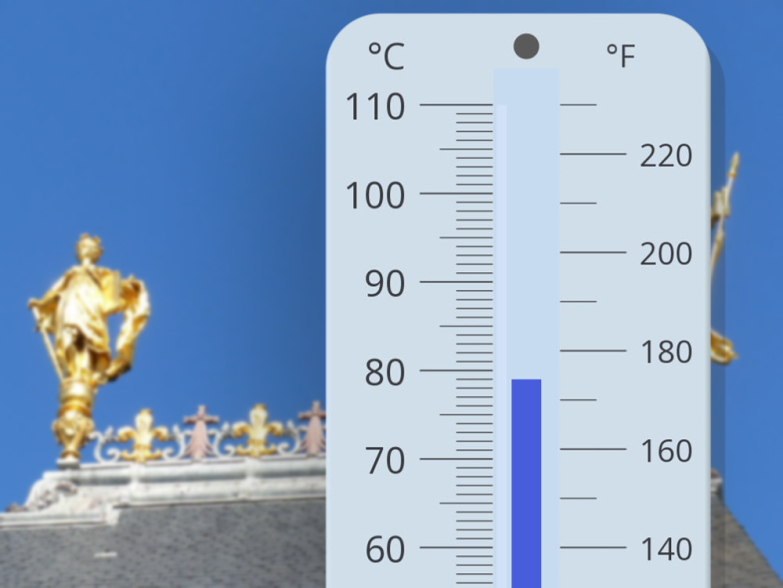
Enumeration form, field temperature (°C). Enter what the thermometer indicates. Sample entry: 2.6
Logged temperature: 79
